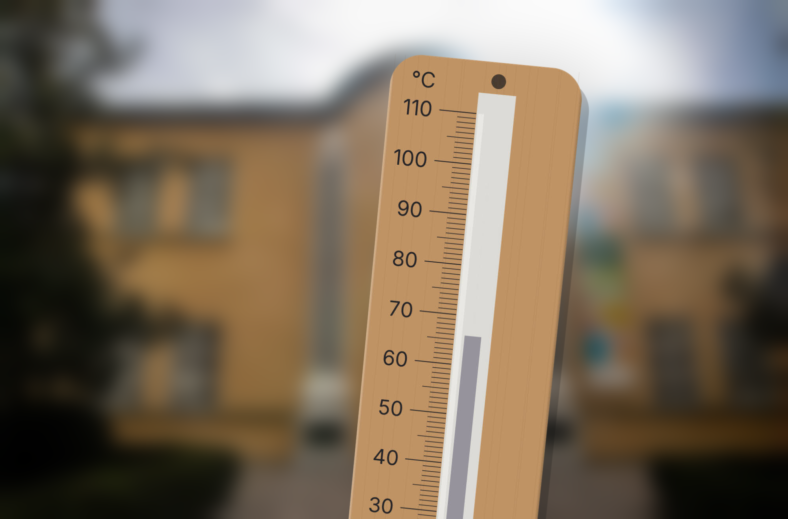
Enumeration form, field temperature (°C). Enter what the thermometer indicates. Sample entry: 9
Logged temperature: 66
